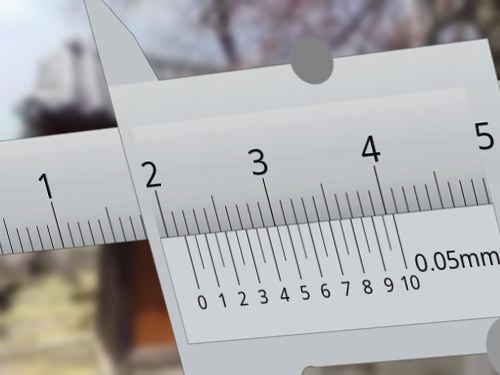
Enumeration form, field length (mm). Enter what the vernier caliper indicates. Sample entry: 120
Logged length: 21.6
